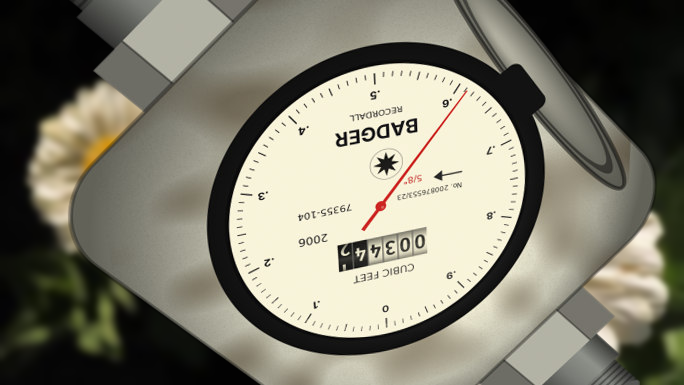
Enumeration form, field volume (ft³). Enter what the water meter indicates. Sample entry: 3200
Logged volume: 3441.61
